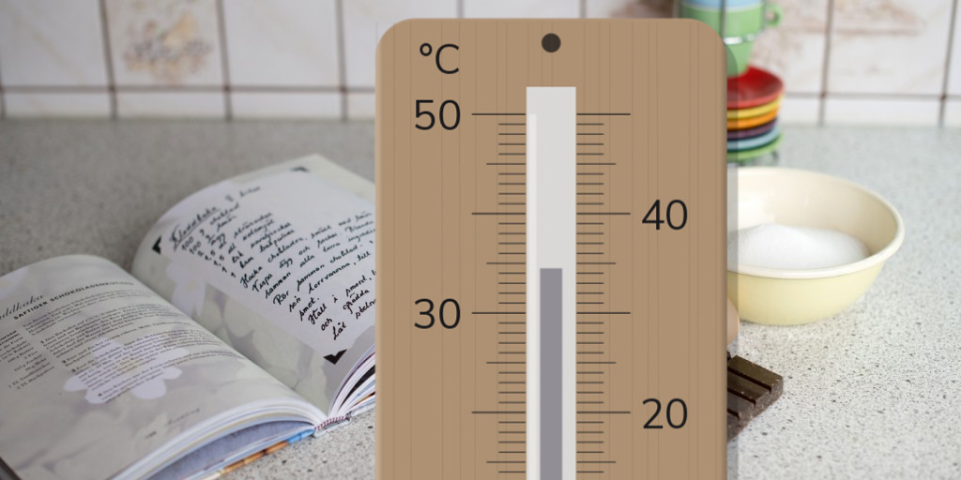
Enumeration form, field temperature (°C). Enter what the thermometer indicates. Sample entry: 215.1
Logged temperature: 34.5
